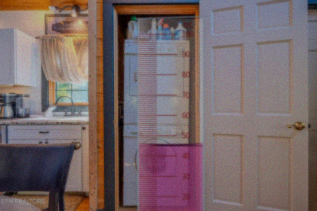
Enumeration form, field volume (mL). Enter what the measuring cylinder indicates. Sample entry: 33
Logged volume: 45
